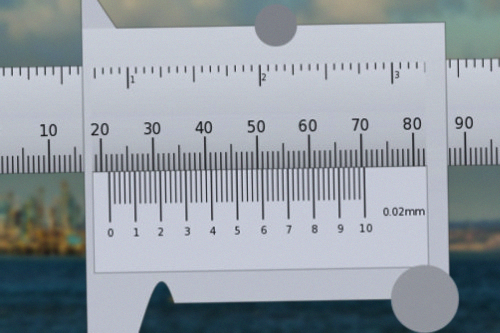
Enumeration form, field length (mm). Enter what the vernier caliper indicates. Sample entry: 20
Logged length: 21.5
